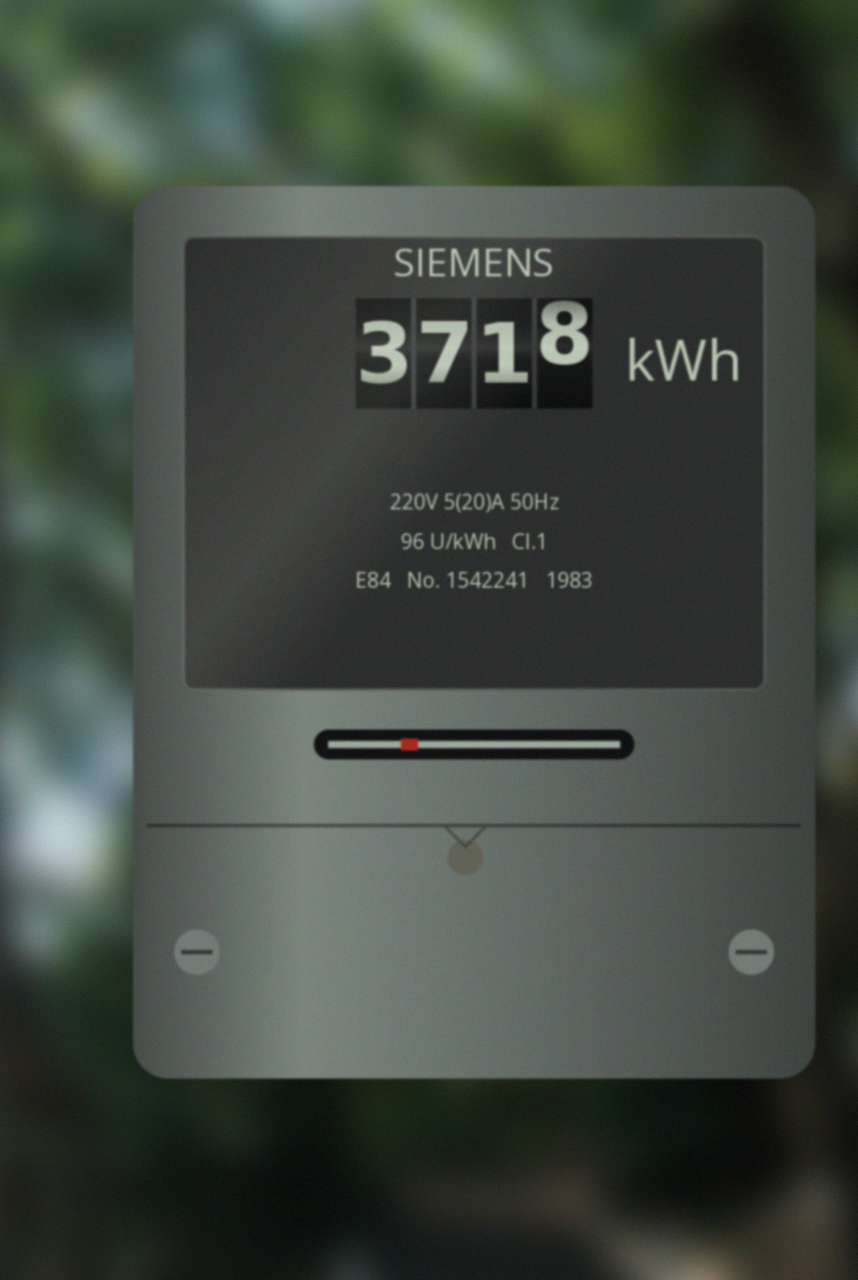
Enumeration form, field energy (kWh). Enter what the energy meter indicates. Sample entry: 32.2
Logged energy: 3718
